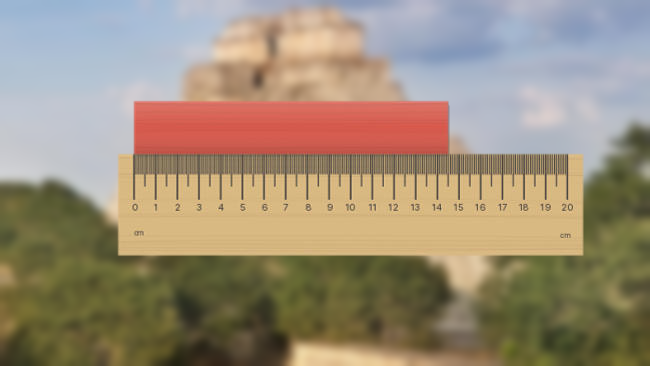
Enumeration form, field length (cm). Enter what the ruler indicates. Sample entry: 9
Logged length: 14.5
